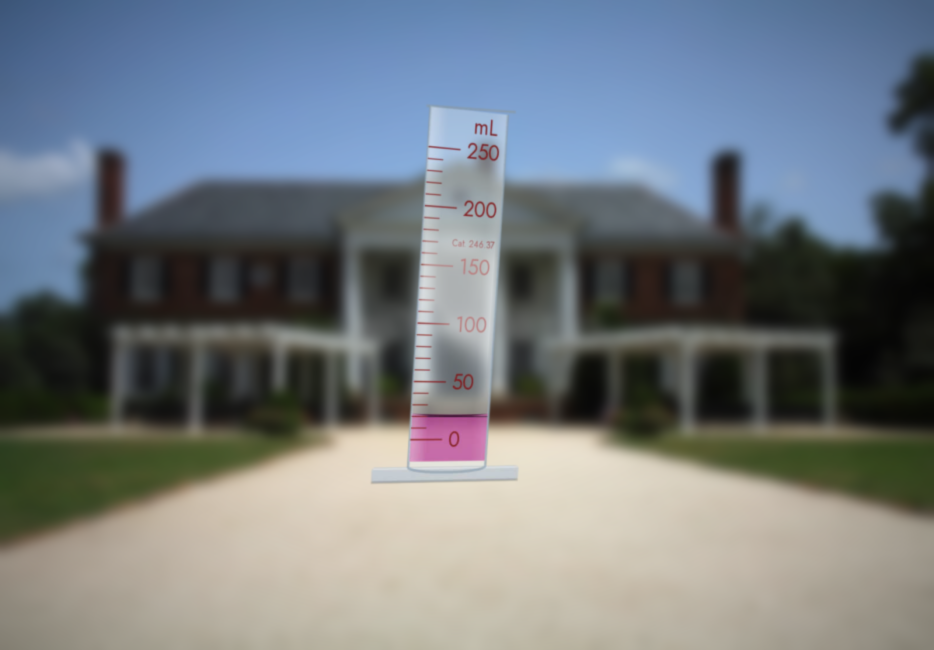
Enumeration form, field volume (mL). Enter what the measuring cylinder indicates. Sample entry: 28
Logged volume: 20
